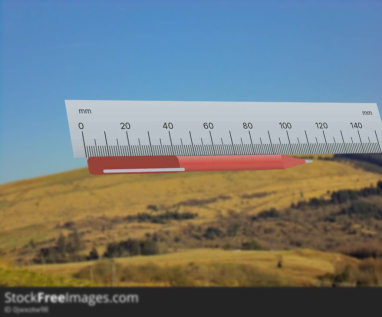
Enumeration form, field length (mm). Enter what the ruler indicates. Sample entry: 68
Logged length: 110
